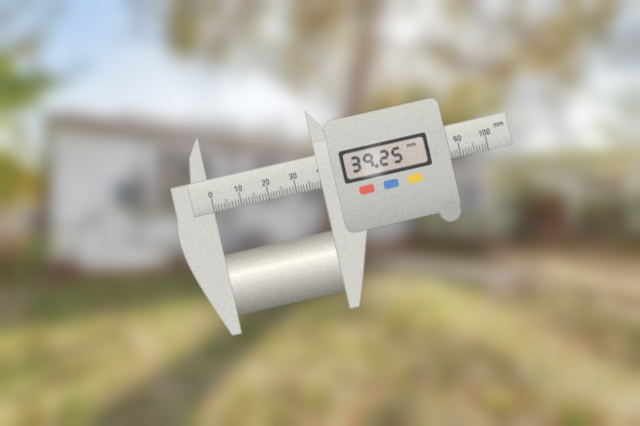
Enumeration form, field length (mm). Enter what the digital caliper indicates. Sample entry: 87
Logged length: 39.25
